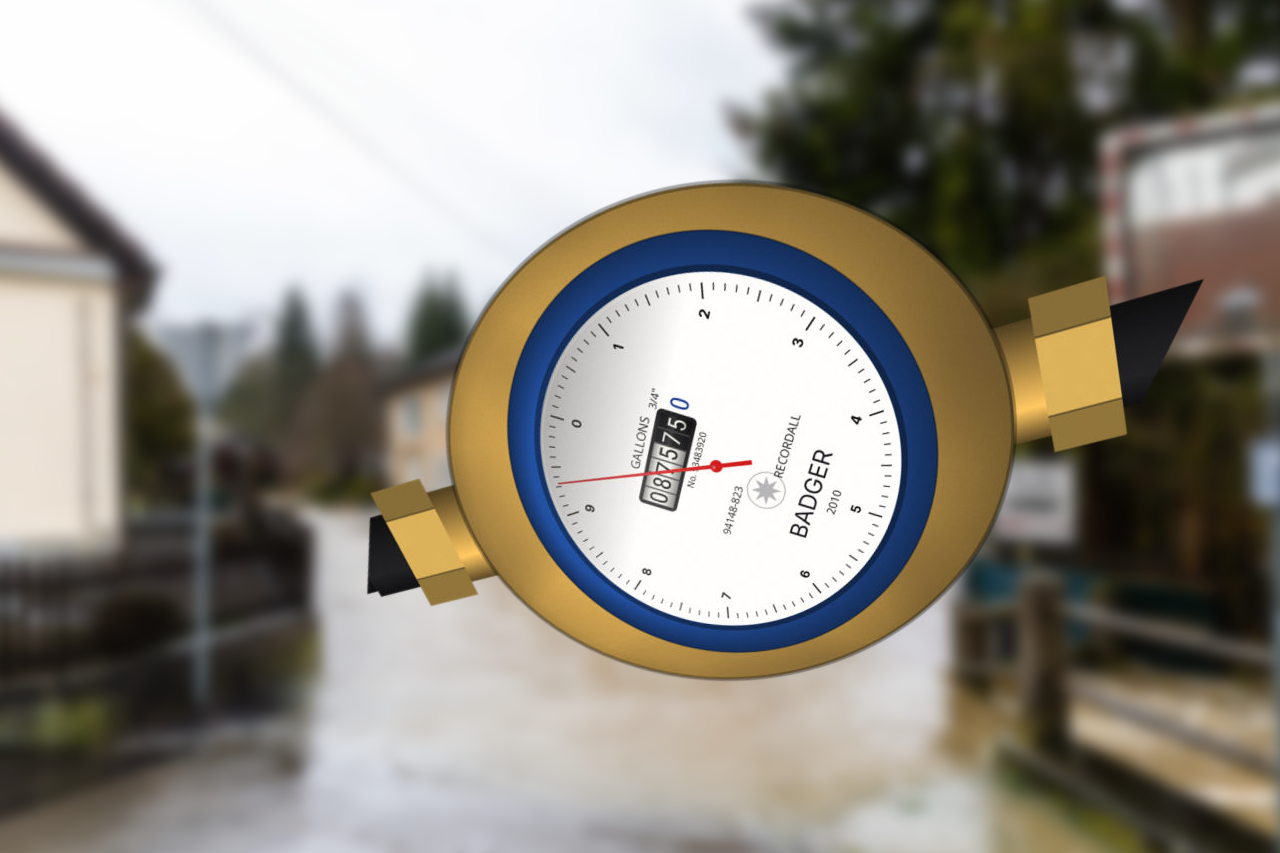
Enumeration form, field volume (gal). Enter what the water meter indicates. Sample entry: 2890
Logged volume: 875749.3
